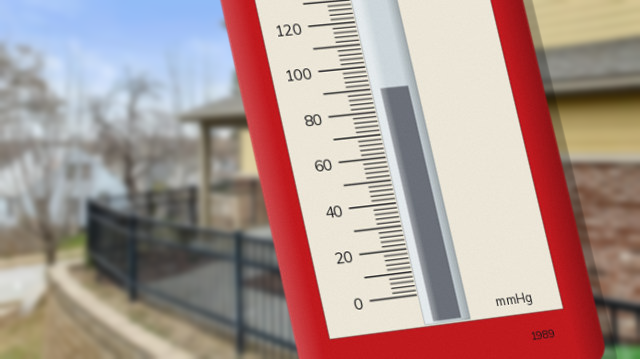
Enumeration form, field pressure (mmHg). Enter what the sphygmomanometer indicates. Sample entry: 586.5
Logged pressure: 90
